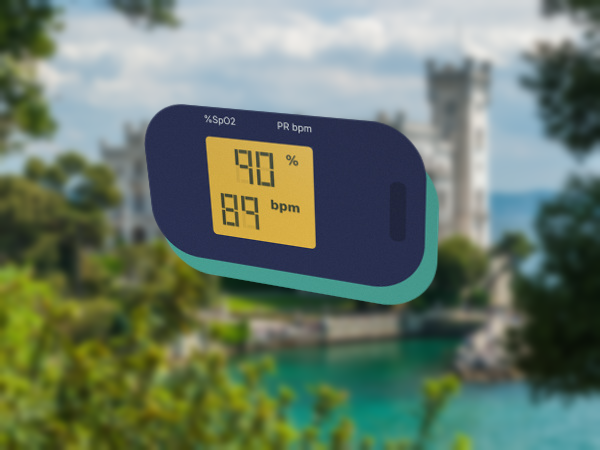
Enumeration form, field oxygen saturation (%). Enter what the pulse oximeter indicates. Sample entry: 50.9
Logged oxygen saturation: 90
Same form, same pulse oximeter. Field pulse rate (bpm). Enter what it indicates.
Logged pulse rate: 89
